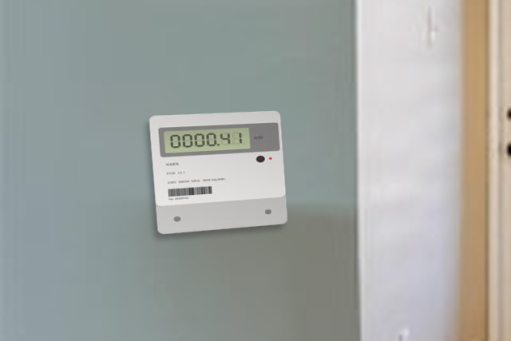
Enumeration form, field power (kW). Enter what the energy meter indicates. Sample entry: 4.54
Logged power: 0.41
